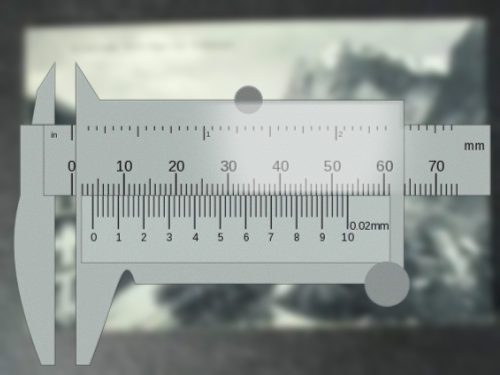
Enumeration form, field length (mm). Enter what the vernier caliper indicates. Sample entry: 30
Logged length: 4.0
